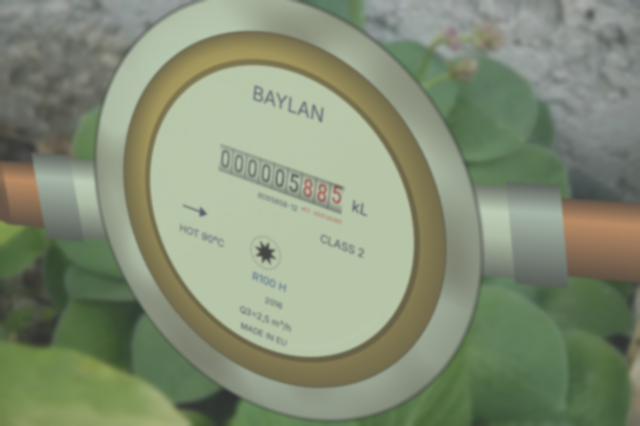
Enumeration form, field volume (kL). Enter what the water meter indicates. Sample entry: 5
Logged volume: 5.885
